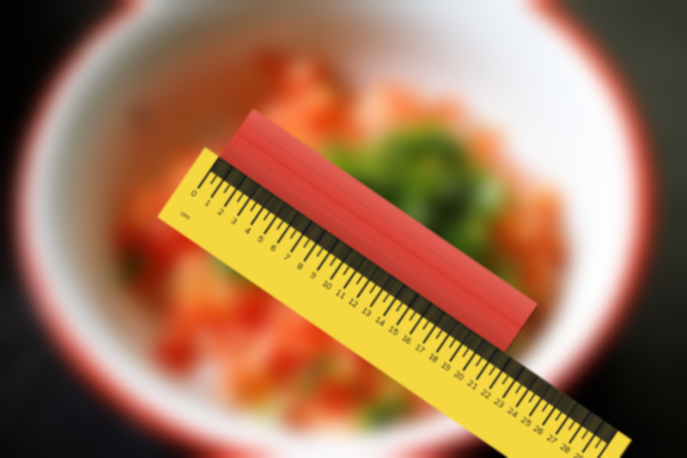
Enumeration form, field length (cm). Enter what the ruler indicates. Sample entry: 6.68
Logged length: 21.5
